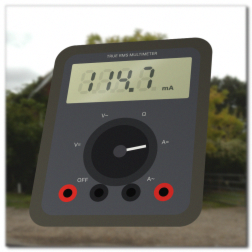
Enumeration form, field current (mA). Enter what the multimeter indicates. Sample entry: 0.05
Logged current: 114.7
